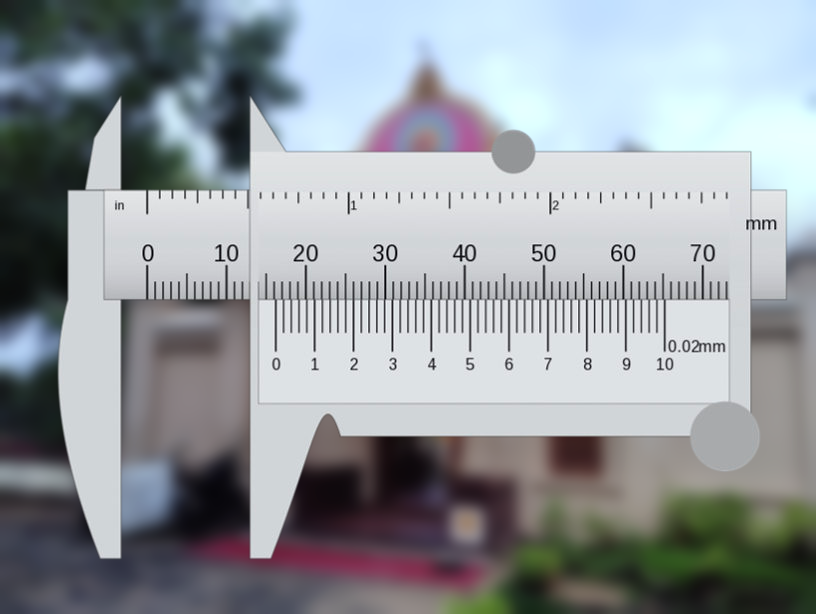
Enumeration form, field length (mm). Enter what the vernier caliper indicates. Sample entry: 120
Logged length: 16.2
